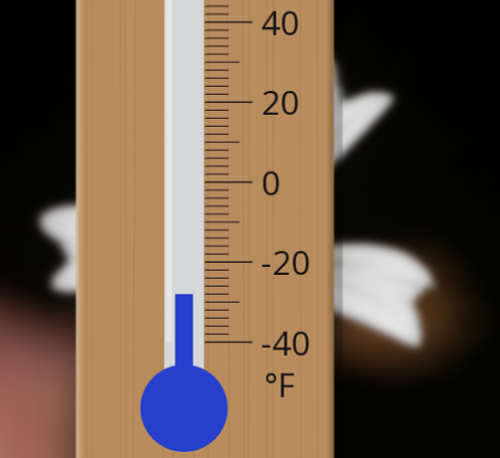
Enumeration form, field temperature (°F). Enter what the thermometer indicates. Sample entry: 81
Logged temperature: -28
